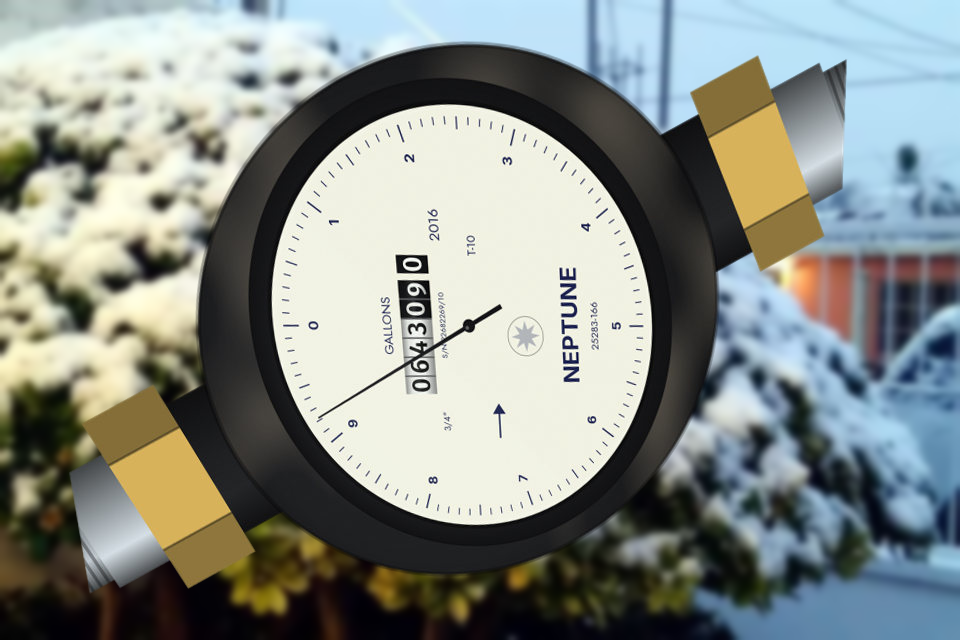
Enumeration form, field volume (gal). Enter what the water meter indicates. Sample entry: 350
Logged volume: 643089.2
